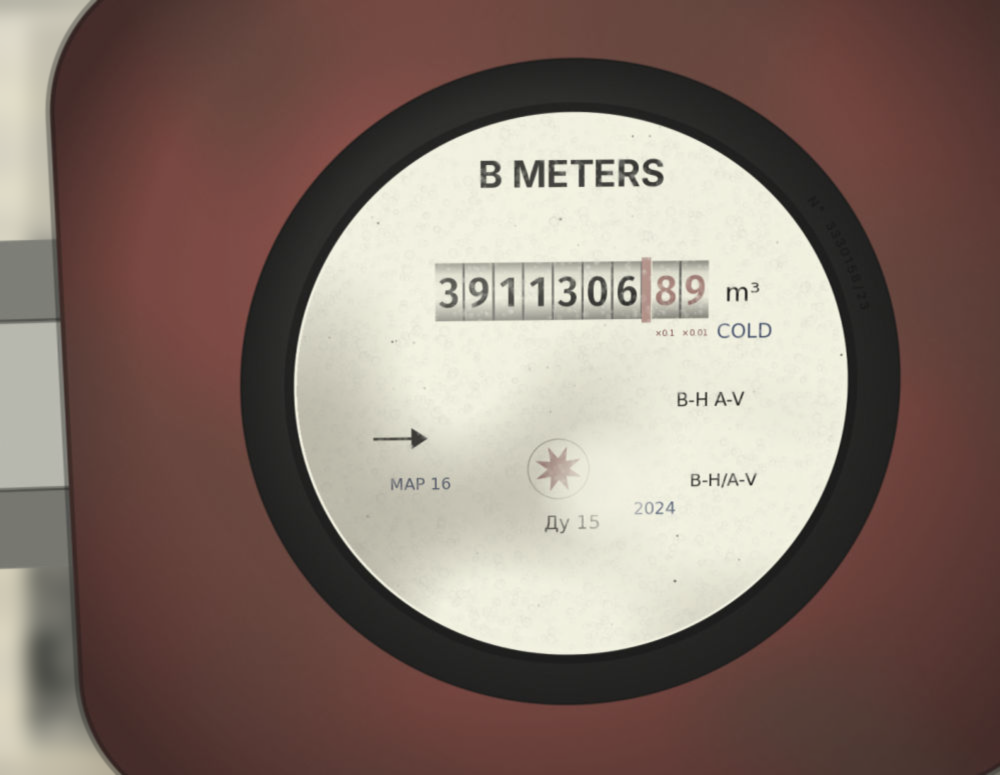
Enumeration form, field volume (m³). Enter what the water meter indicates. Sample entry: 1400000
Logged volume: 3911306.89
